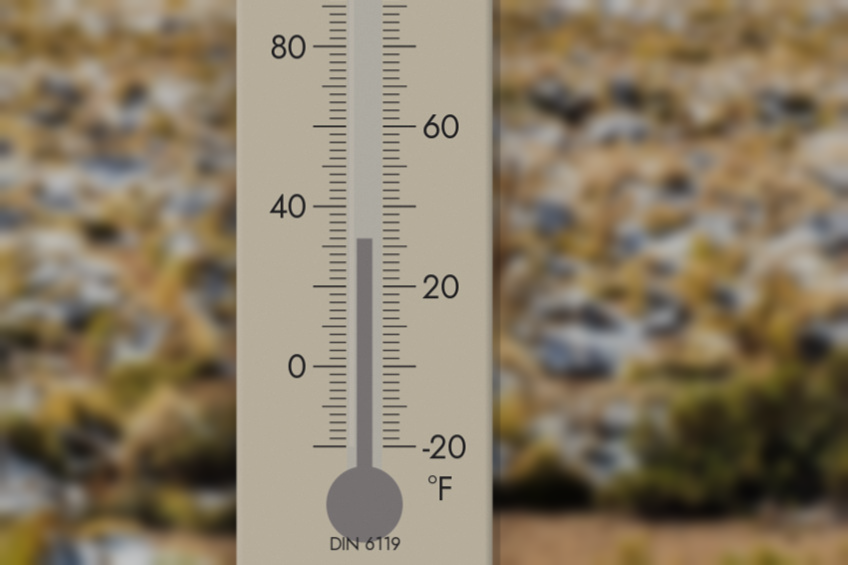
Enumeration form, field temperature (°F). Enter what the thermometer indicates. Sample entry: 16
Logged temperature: 32
